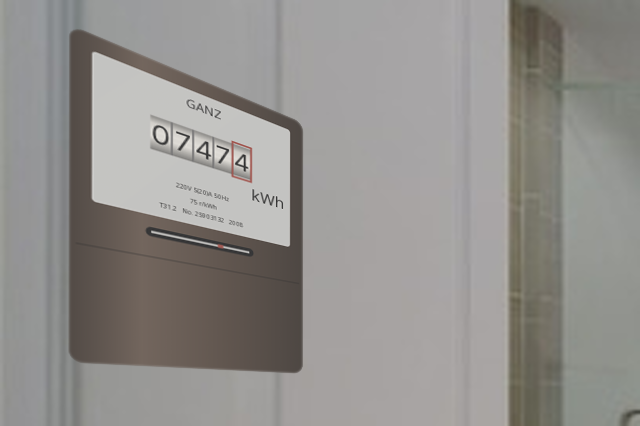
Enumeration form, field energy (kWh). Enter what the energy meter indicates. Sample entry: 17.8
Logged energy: 747.4
